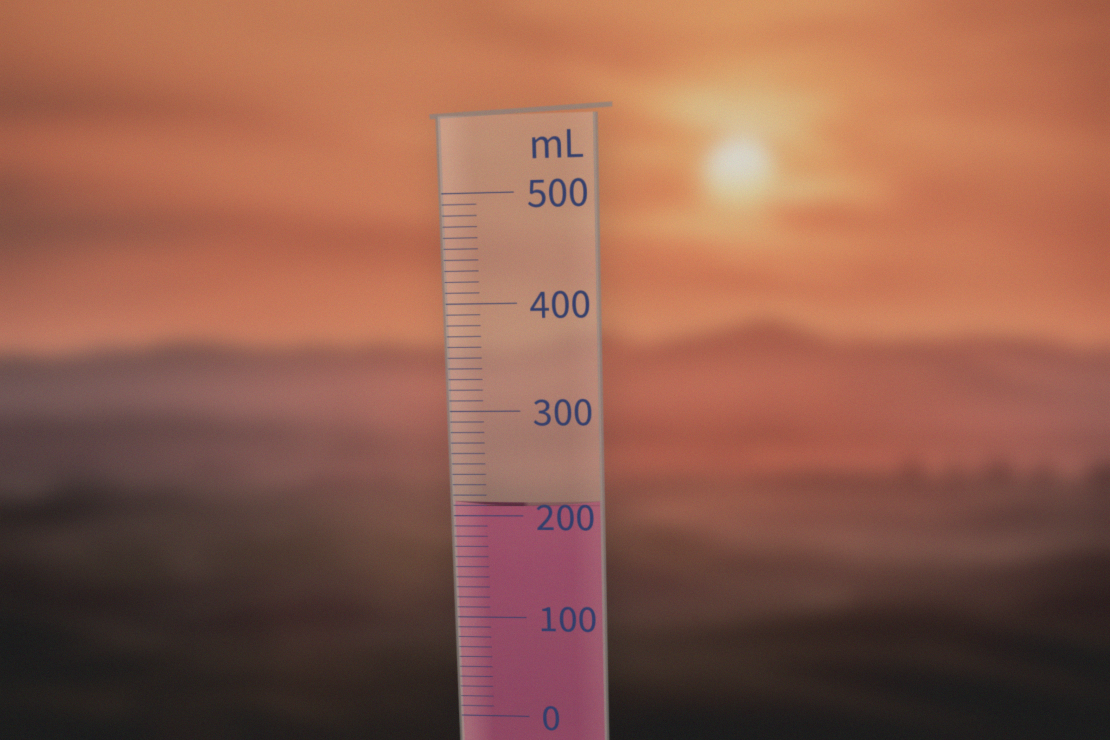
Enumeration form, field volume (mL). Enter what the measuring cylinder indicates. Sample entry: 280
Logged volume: 210
